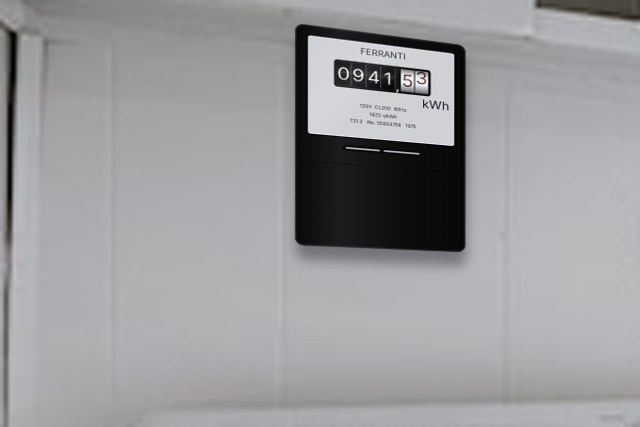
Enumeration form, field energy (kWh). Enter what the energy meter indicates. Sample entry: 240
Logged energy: 941.53
